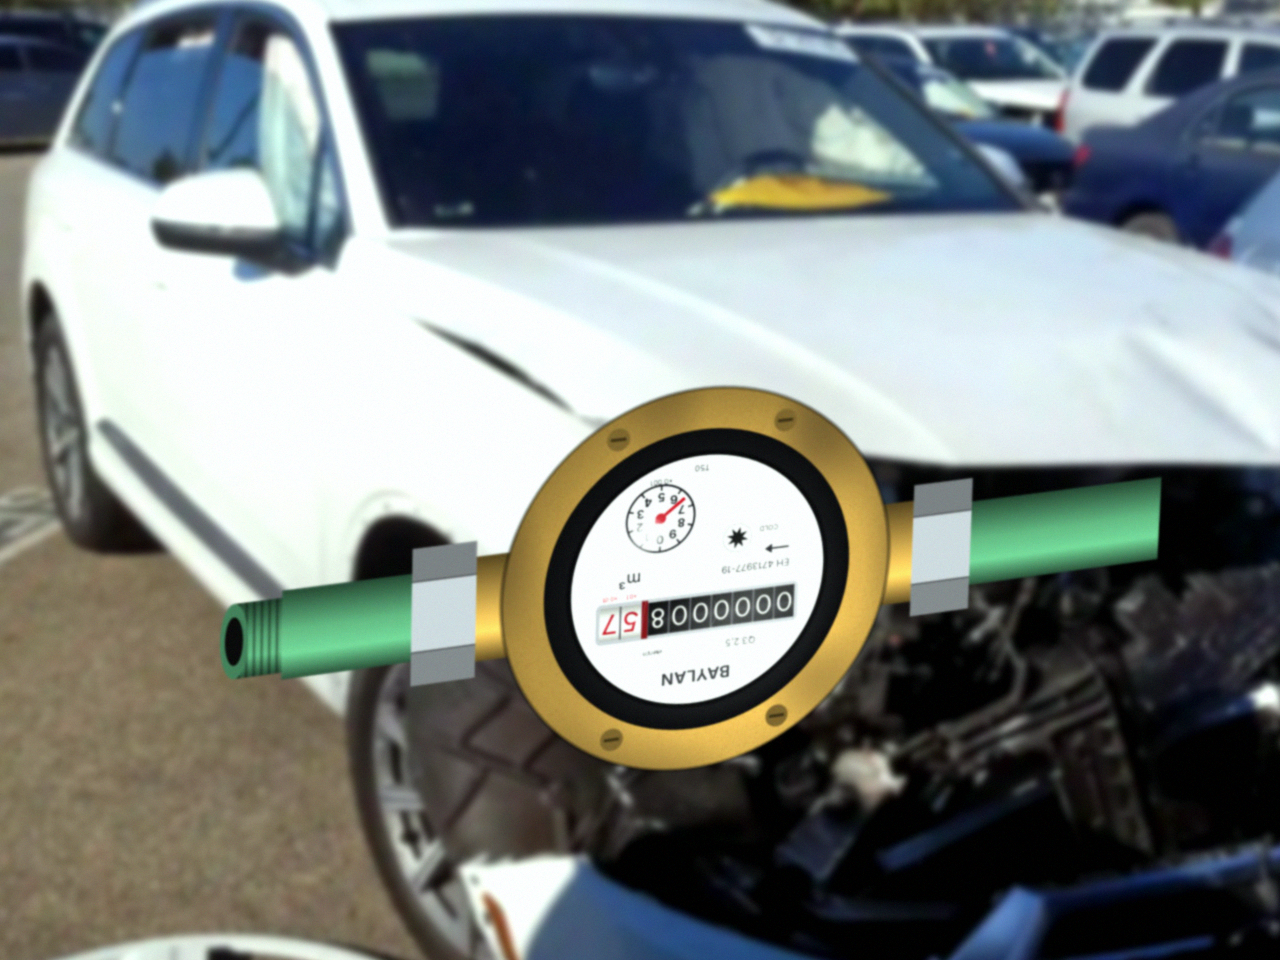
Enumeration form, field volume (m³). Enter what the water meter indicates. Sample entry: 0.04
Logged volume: 8.576
